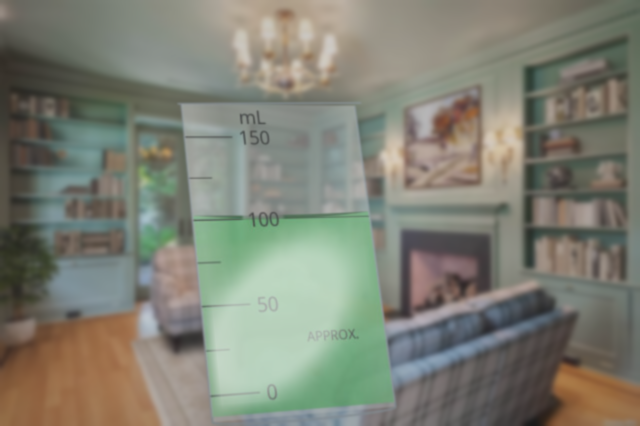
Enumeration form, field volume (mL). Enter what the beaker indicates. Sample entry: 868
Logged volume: 100
